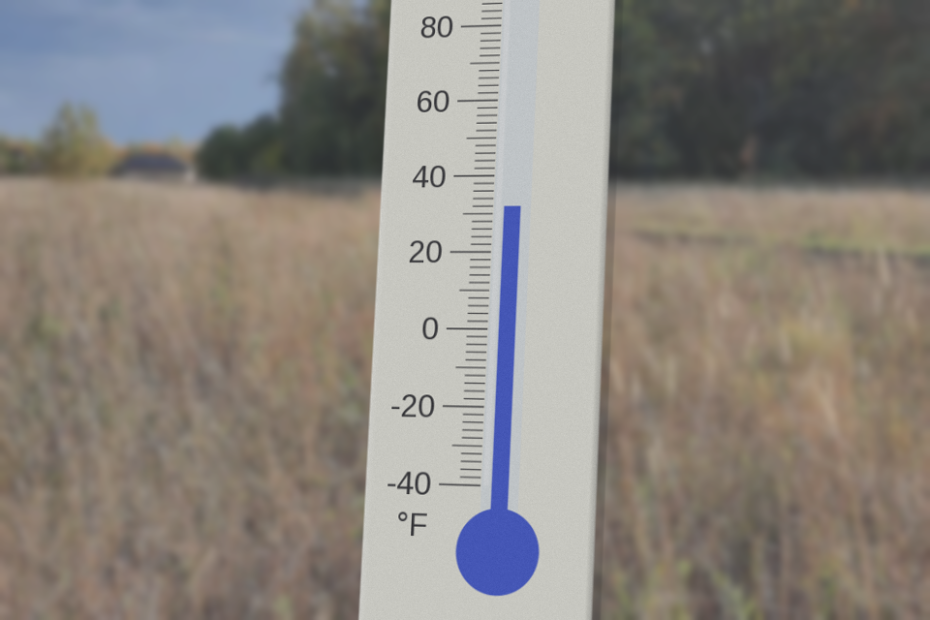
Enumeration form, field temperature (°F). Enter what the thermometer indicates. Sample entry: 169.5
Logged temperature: 32
